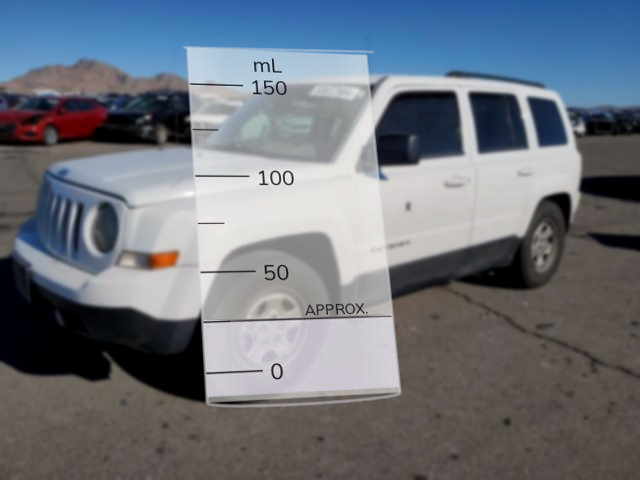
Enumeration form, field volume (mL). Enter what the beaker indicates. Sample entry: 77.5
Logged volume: 25
